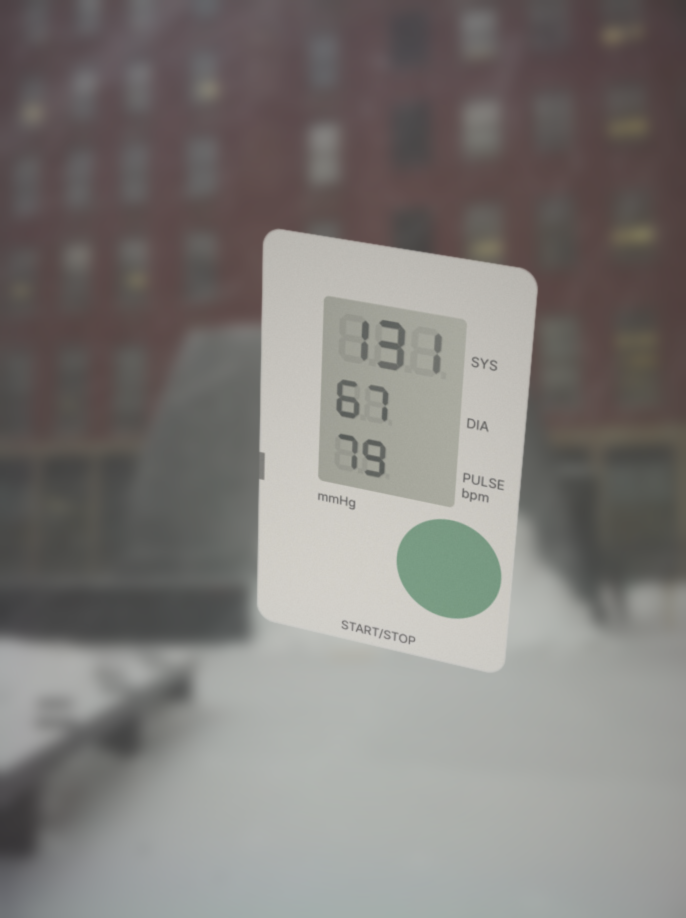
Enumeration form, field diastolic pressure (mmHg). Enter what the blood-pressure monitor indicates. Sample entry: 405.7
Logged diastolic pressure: 67
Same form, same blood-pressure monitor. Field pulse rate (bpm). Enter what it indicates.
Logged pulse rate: 79
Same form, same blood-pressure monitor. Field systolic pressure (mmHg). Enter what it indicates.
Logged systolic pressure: 131
